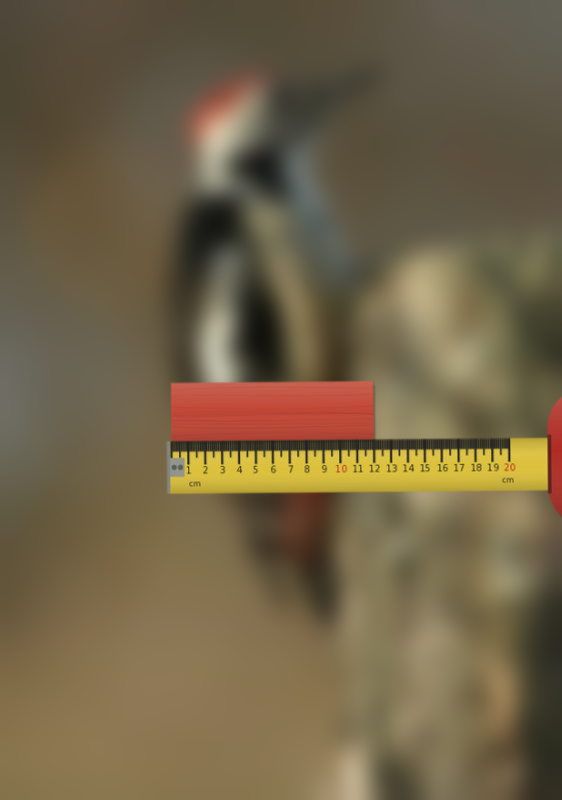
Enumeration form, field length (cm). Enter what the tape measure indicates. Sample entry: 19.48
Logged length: 12
